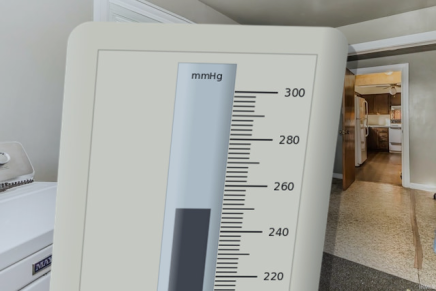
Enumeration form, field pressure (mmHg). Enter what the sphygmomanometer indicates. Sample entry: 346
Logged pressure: 250
